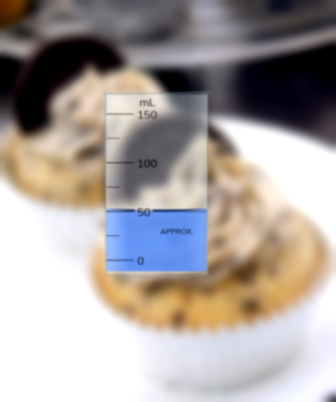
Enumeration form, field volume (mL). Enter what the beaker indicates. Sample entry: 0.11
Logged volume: 50
